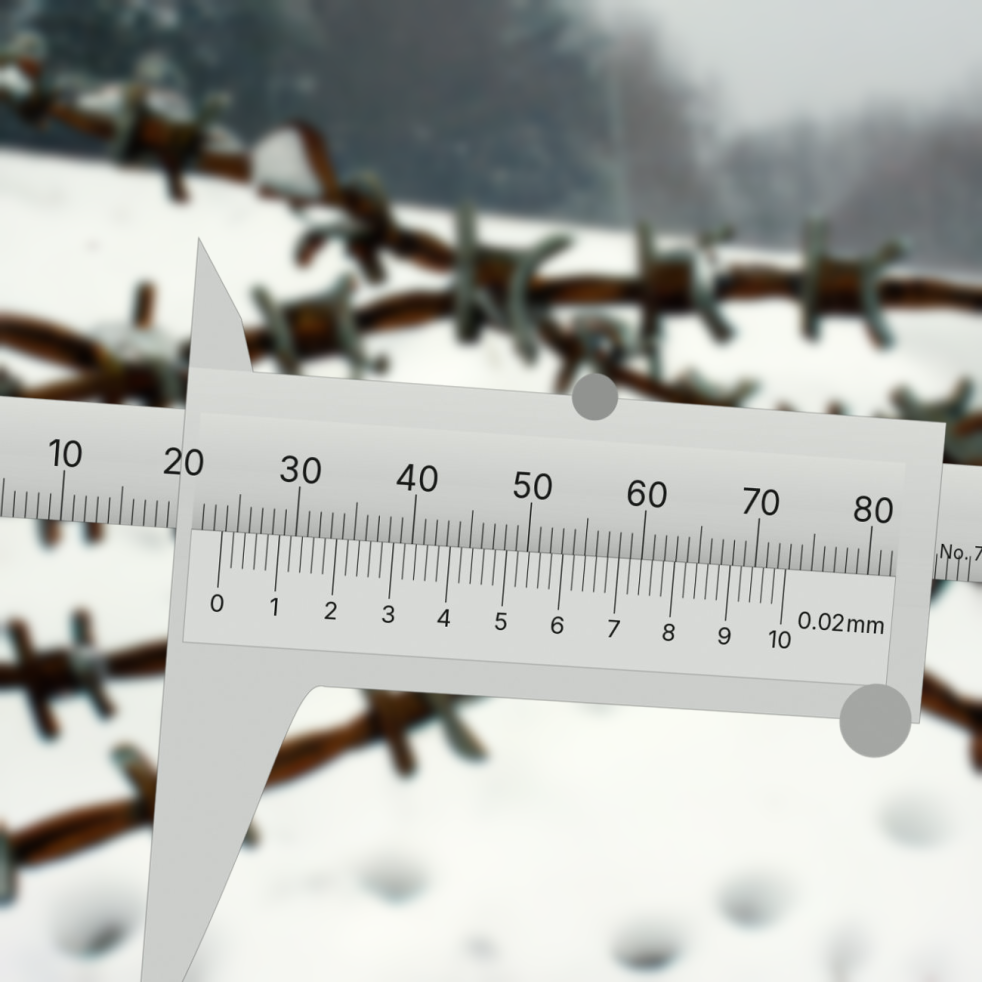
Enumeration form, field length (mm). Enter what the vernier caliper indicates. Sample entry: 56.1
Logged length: 23.7
